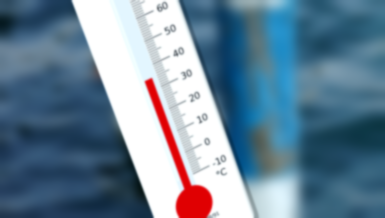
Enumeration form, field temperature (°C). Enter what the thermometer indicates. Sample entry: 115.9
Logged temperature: 35
